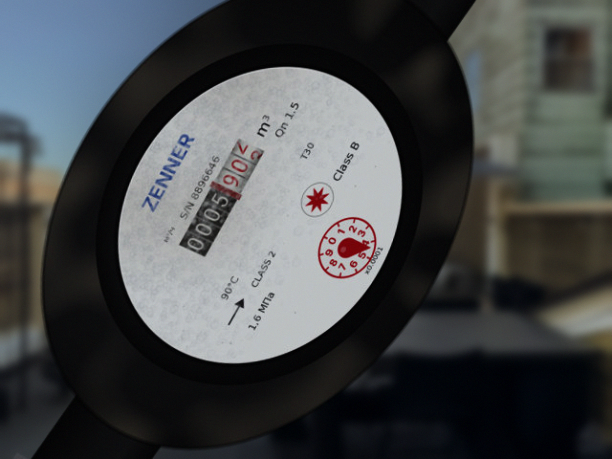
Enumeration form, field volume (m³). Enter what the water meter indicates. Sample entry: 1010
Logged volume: 5.9024
